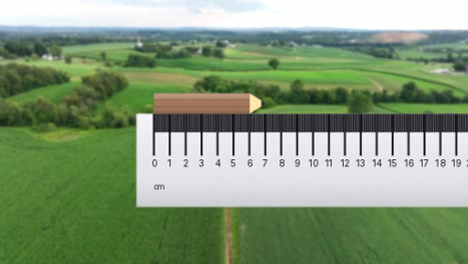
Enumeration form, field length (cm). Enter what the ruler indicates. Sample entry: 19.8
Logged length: 7
